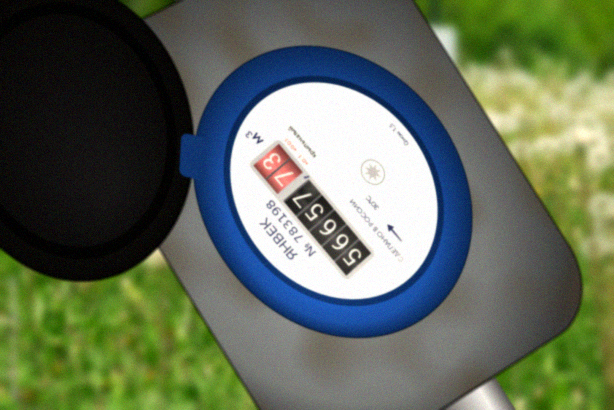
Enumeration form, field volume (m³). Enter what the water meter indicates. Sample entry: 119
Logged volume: 56657.73
